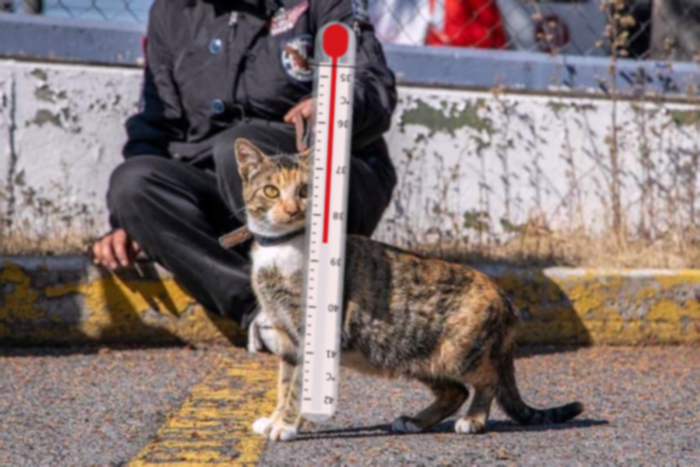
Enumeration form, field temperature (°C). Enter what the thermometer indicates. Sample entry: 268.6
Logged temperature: 38.6
